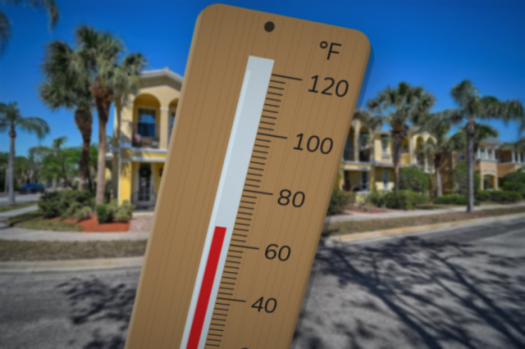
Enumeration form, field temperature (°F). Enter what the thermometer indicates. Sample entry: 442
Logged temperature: 66
